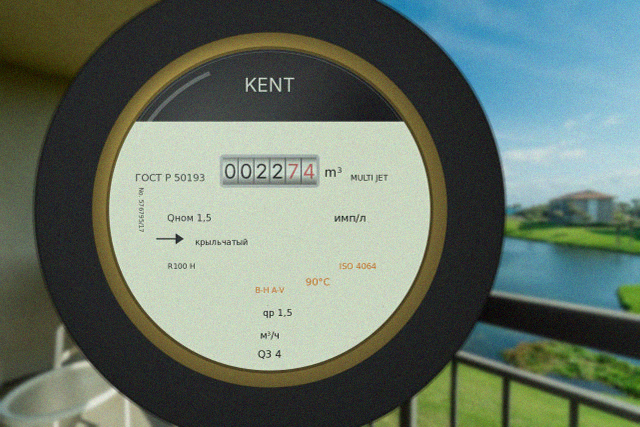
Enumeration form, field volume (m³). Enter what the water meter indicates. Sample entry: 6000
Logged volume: 22.74
